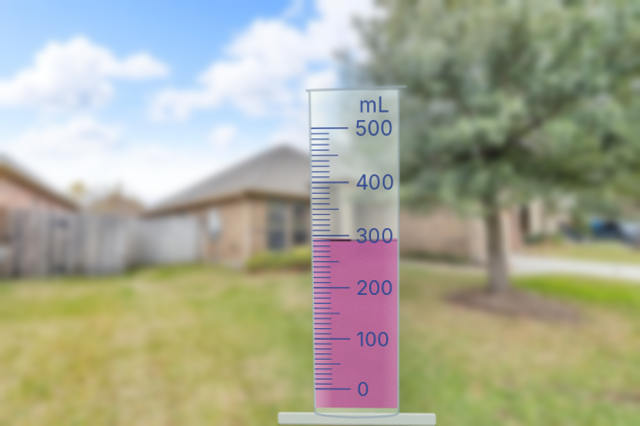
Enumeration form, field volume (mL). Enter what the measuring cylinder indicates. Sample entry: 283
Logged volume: 290
